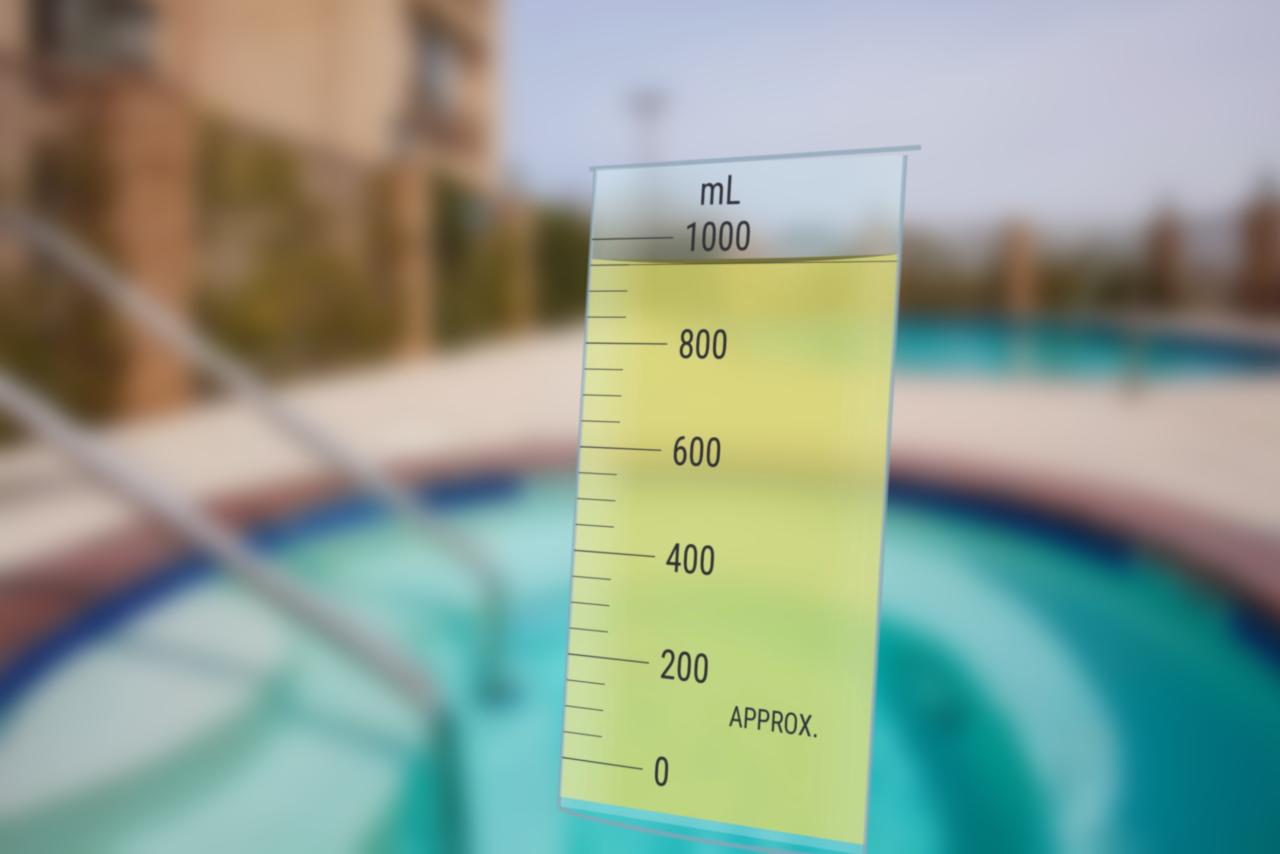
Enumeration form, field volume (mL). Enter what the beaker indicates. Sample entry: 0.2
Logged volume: 950
